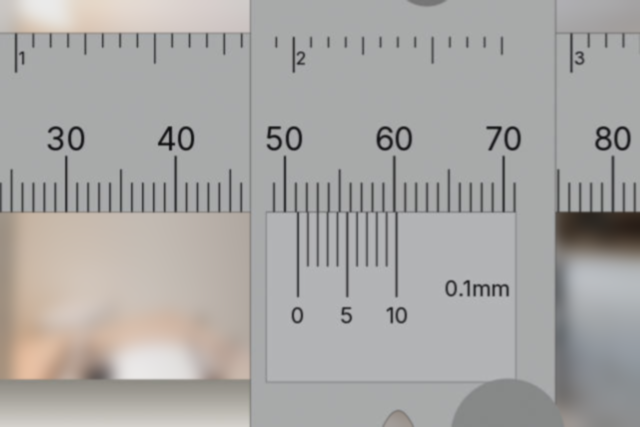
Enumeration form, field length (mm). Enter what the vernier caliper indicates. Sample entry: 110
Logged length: 51.2
